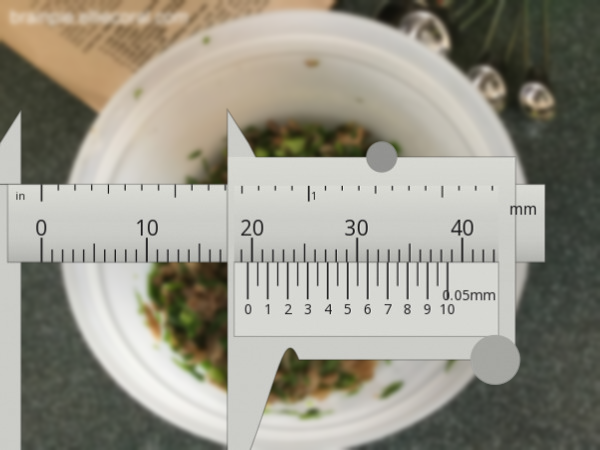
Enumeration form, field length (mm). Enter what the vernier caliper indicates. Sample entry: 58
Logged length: 19.6
